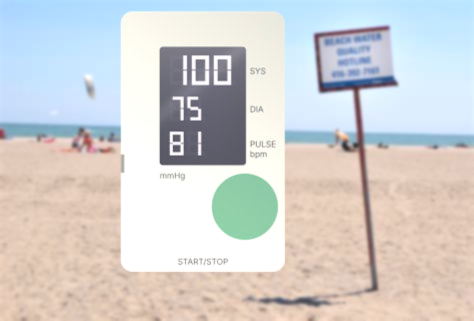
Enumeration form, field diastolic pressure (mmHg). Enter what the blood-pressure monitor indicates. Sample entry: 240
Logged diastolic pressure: 75
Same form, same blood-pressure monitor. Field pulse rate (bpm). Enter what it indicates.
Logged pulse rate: 81
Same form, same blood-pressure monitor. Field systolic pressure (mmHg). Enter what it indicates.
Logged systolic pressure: 100
